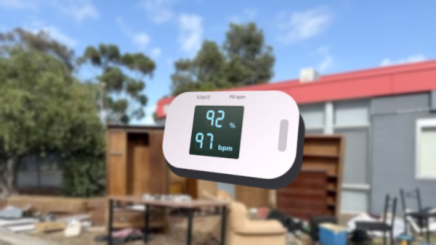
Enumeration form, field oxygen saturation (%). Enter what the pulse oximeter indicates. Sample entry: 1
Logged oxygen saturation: 92
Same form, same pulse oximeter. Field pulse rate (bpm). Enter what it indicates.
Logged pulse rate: 97
